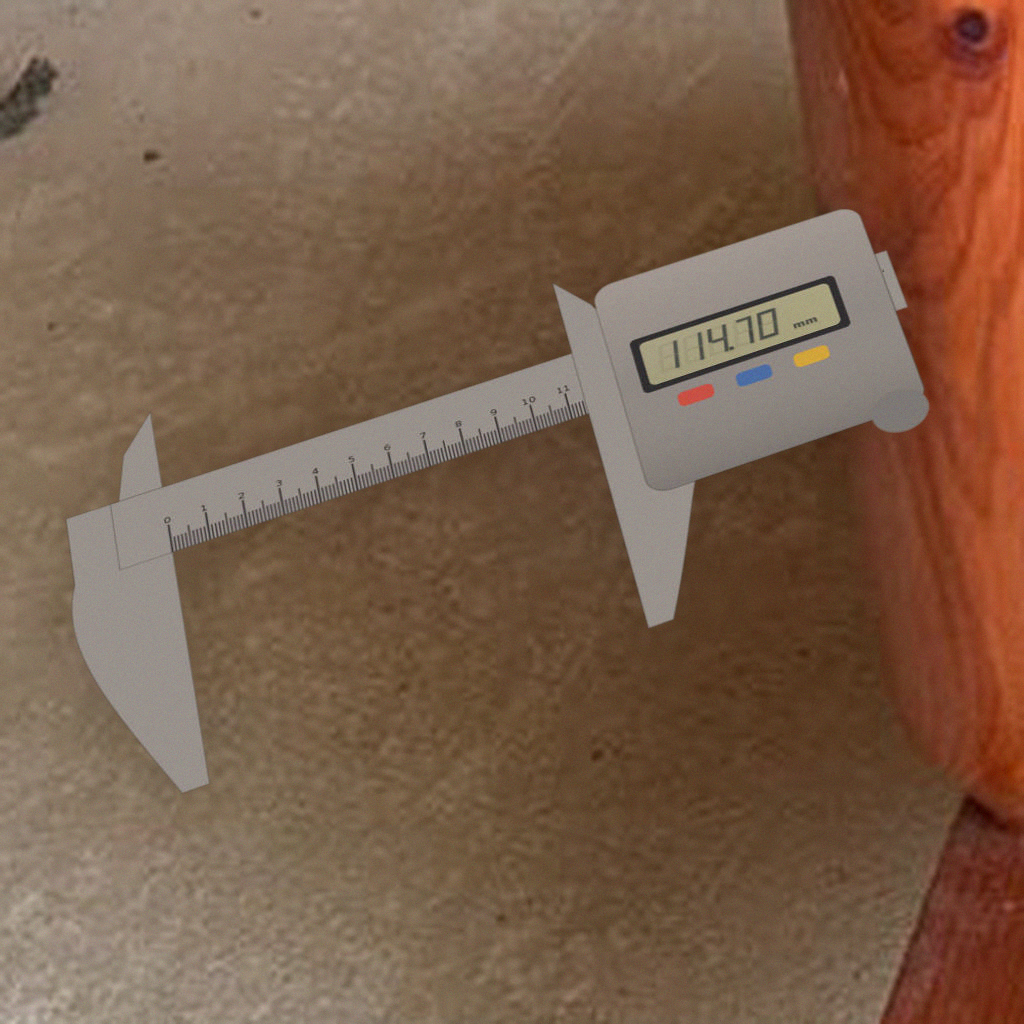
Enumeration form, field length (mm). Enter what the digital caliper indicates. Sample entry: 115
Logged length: 114.70
